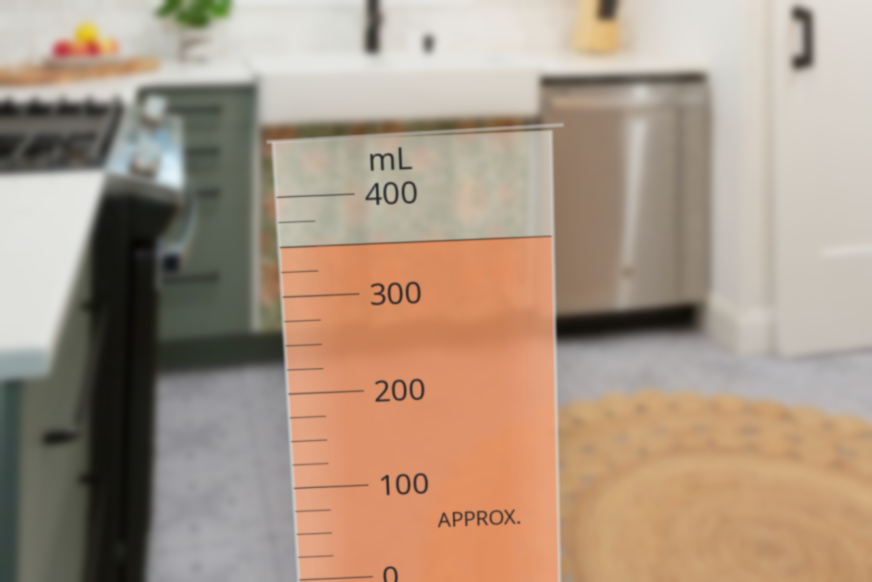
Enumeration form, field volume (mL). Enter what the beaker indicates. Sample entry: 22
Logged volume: 350
